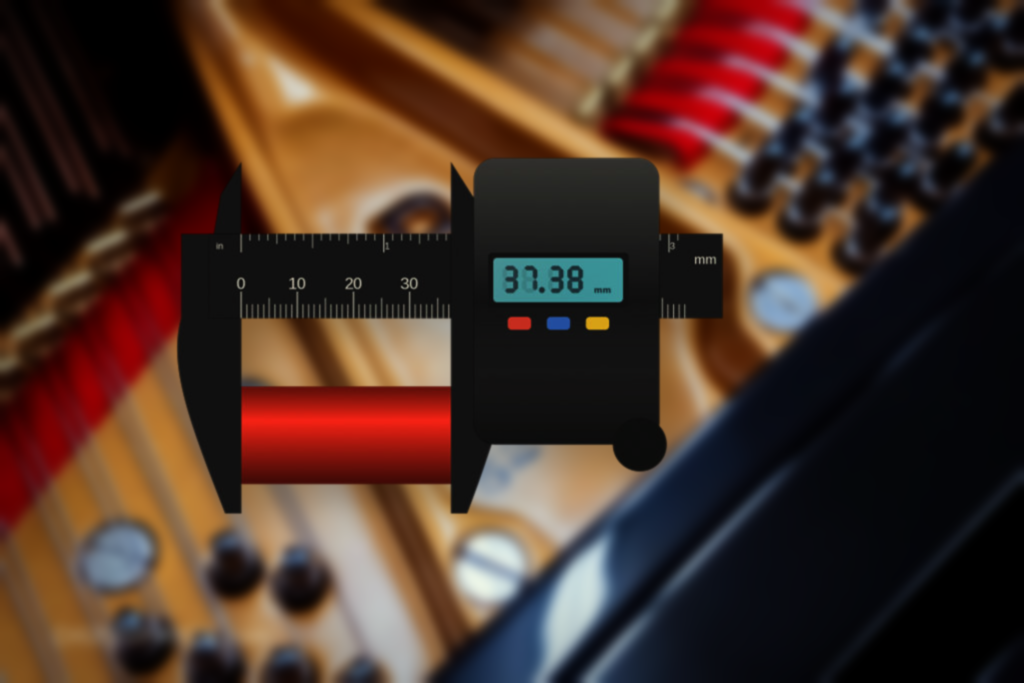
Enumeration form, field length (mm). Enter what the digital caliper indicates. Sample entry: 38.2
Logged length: 37.38
